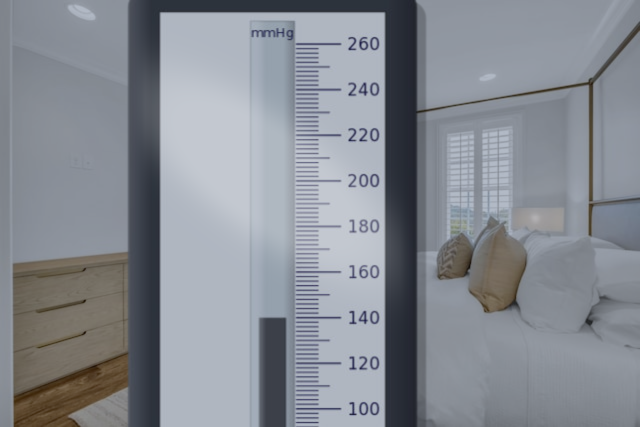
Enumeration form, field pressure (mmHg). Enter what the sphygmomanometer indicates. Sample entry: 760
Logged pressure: 140
